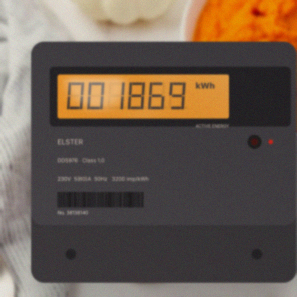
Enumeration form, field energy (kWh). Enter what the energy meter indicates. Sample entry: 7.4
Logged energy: 1869
